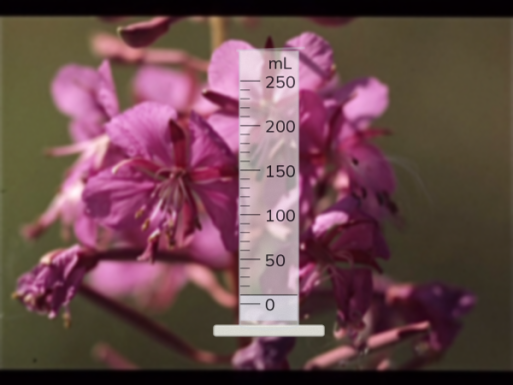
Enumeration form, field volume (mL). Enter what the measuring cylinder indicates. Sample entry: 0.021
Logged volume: 10
